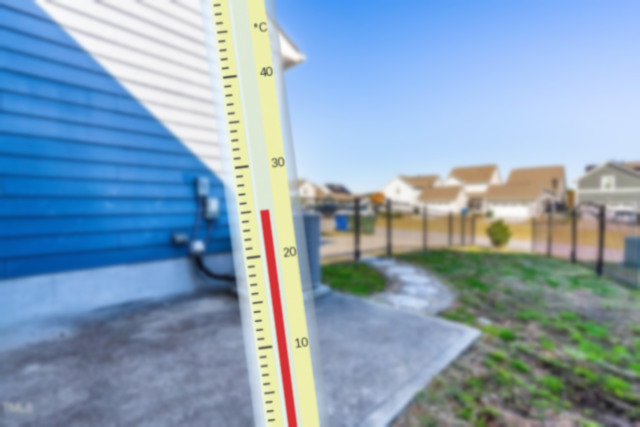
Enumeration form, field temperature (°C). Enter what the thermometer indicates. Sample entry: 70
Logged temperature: 25
